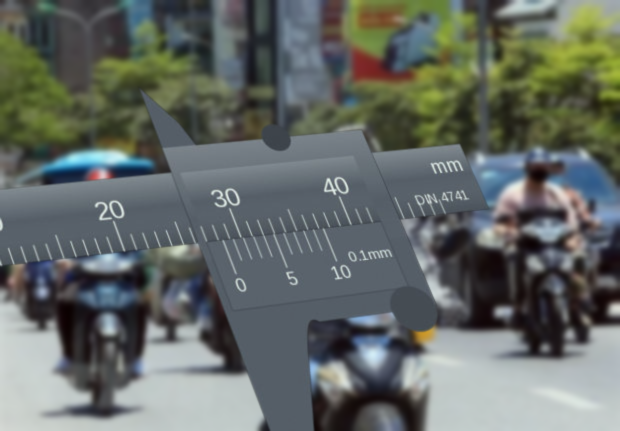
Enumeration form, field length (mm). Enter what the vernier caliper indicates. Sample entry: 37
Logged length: 28.4
